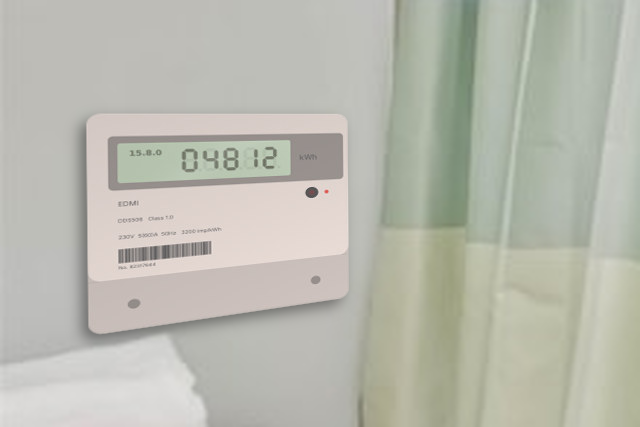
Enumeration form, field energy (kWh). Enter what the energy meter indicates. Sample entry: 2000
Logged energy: 4812
